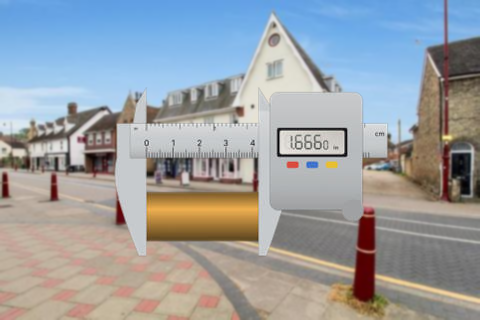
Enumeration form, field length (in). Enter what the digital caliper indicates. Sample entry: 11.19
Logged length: 1.6660
